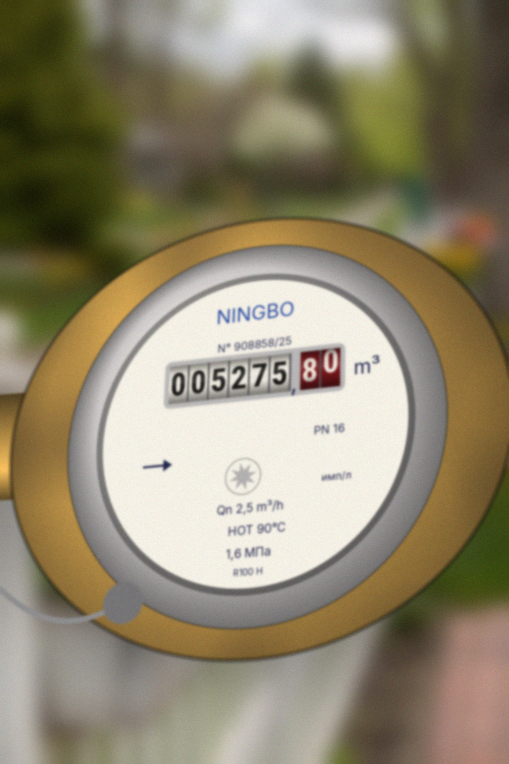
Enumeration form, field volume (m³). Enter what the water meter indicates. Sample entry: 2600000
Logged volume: 5275.80
